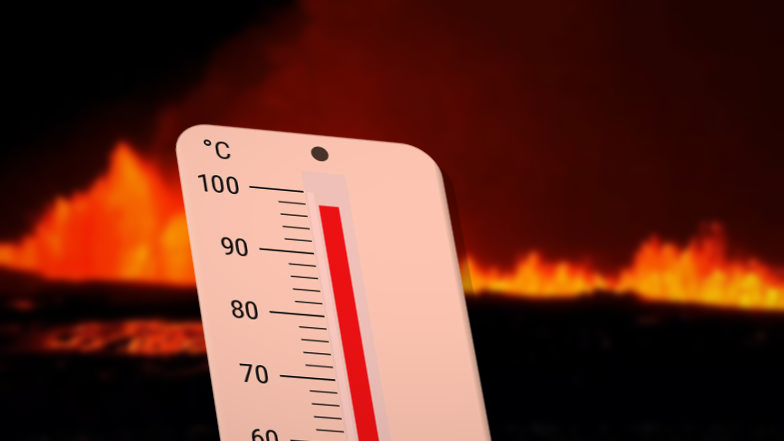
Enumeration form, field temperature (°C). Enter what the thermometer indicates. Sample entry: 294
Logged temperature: 98
